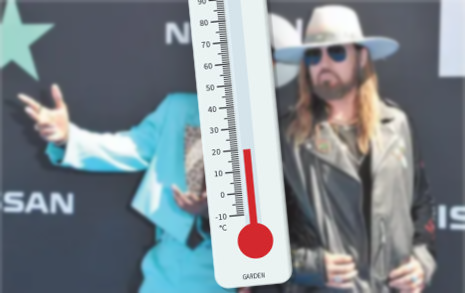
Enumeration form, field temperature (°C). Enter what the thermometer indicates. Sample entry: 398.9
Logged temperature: 20
